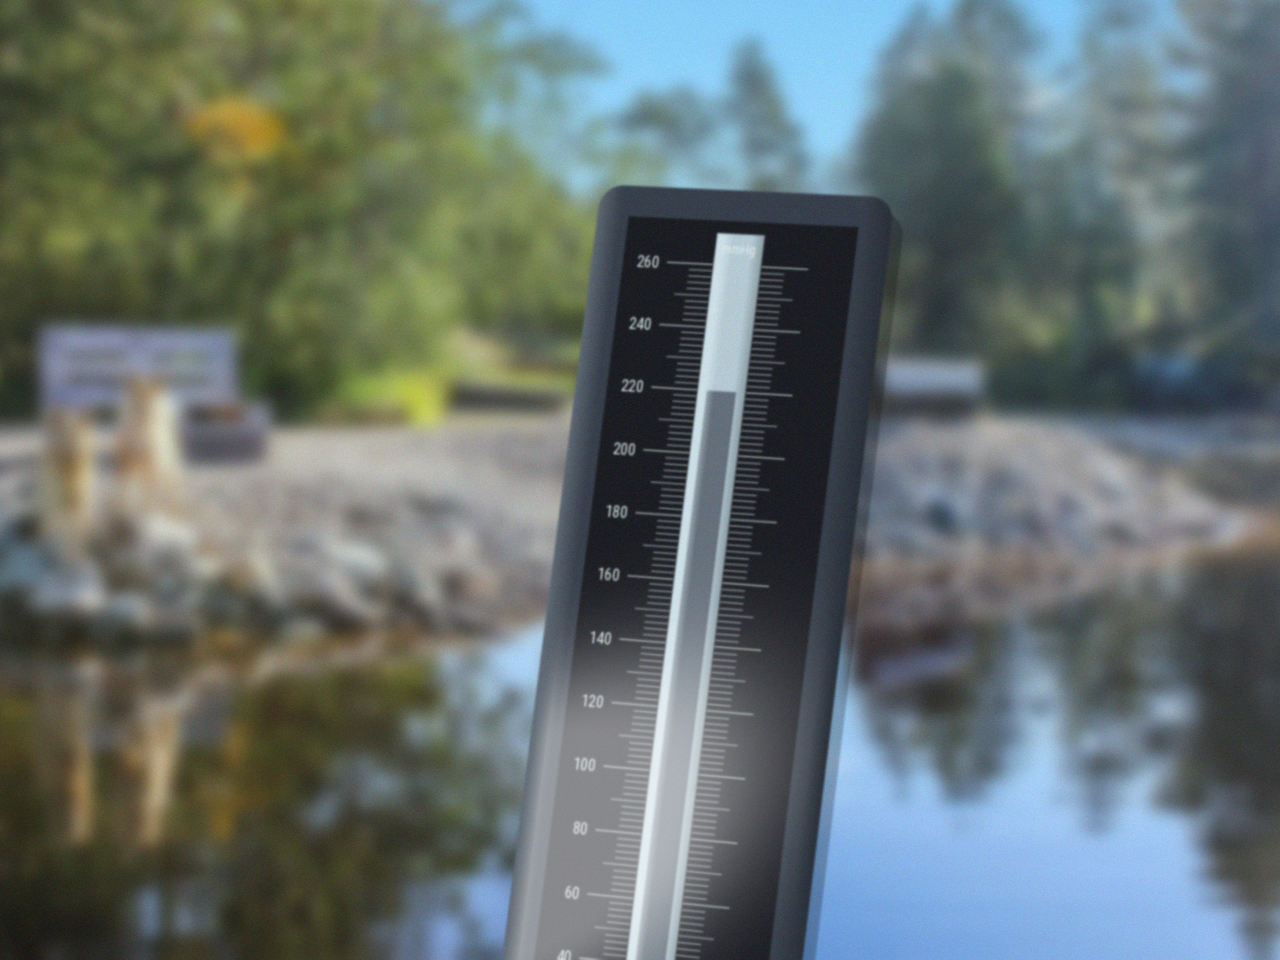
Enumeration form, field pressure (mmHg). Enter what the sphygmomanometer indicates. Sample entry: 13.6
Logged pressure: 220
